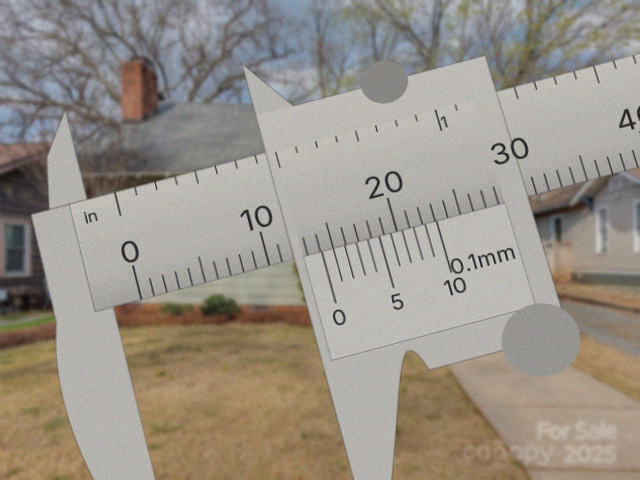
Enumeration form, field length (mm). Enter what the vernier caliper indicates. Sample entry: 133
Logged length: 14.1
